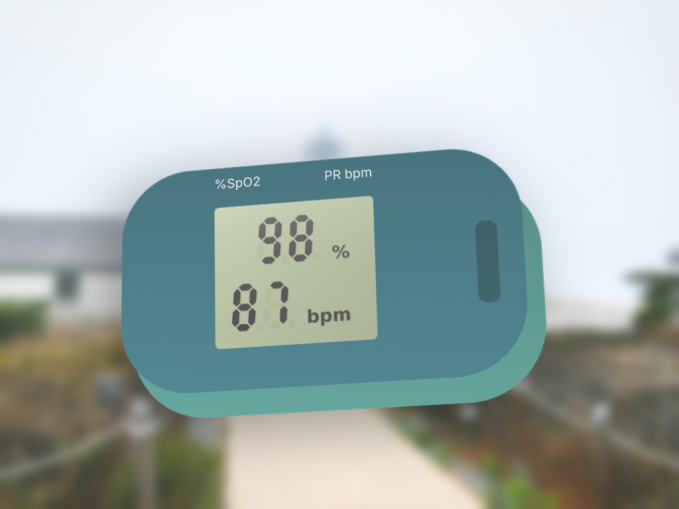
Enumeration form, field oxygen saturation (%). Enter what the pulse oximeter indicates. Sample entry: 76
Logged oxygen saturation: 98
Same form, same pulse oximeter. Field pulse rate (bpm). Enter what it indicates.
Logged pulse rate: 87
